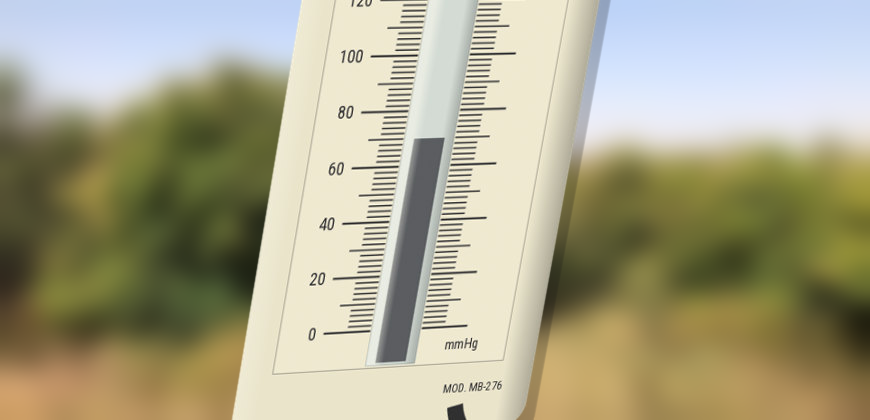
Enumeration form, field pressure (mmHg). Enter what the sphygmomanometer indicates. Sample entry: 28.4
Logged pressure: 70
